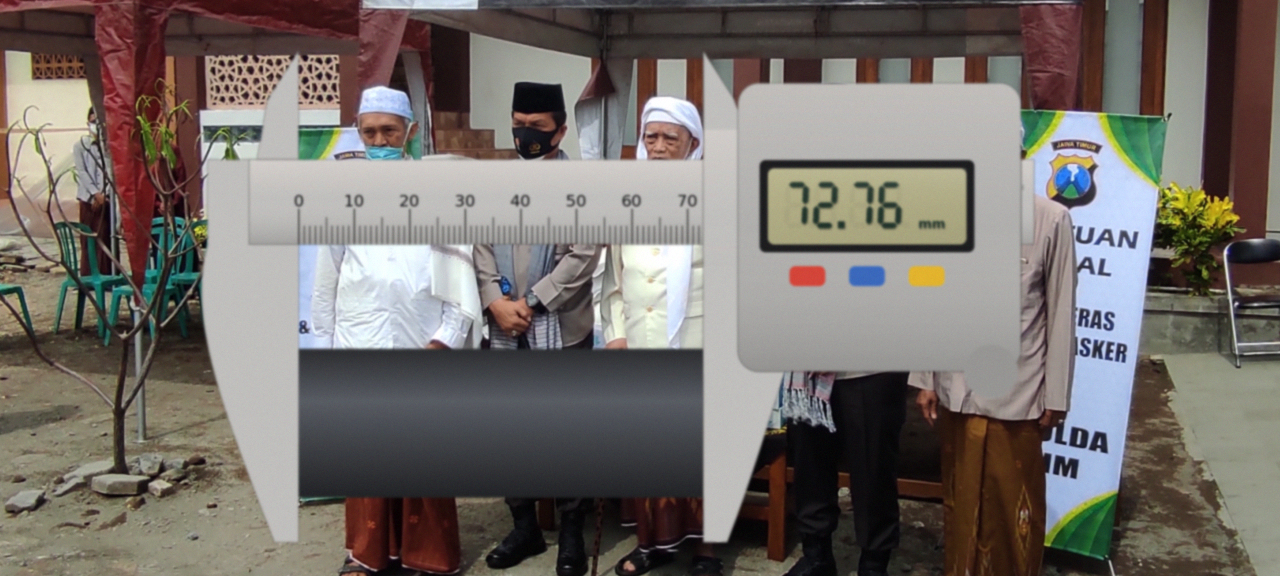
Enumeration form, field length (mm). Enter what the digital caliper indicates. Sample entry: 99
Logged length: 72.76
